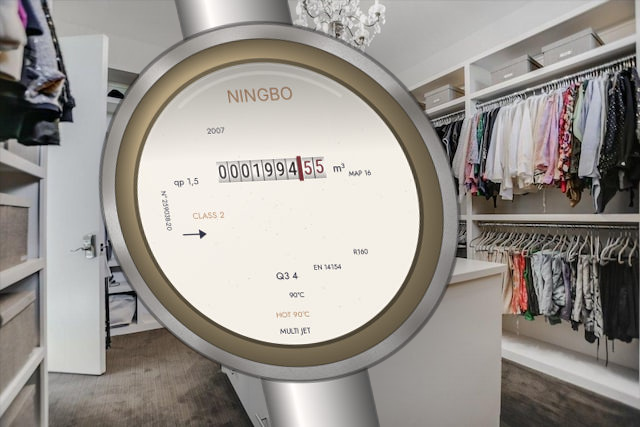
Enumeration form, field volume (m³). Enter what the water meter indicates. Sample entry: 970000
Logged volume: 1994.55
